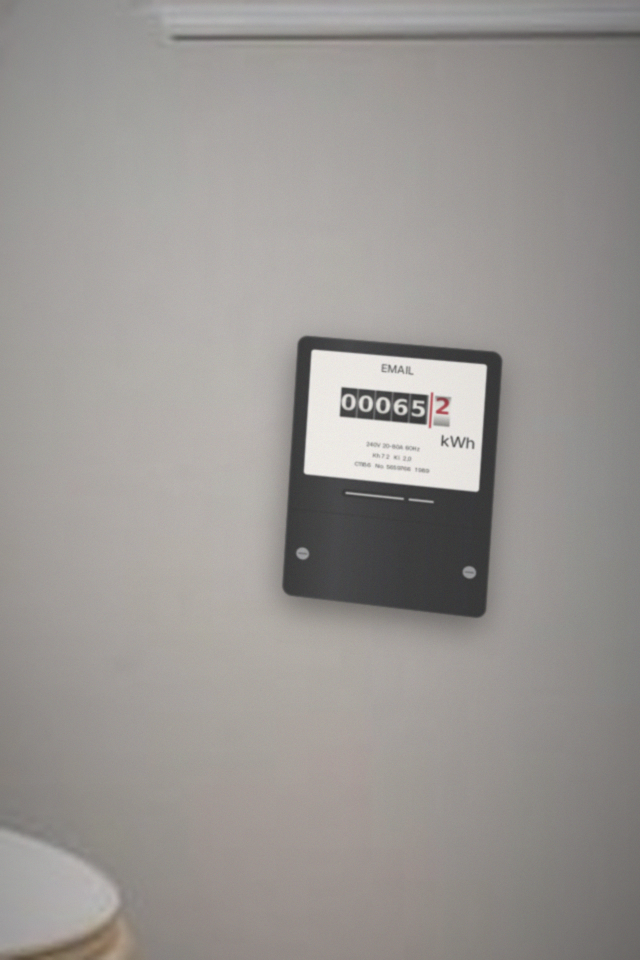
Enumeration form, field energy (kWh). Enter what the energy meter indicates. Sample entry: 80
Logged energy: 65.2
